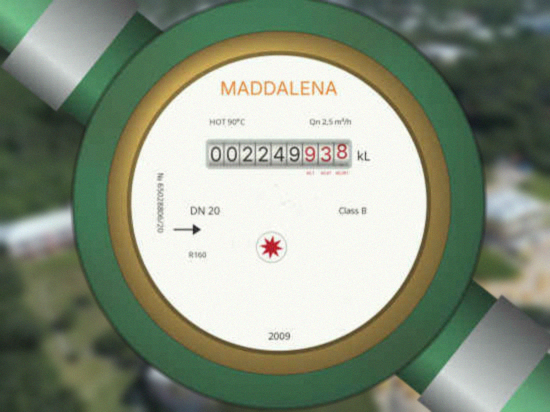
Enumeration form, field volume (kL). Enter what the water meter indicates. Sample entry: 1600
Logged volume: 2249.938
